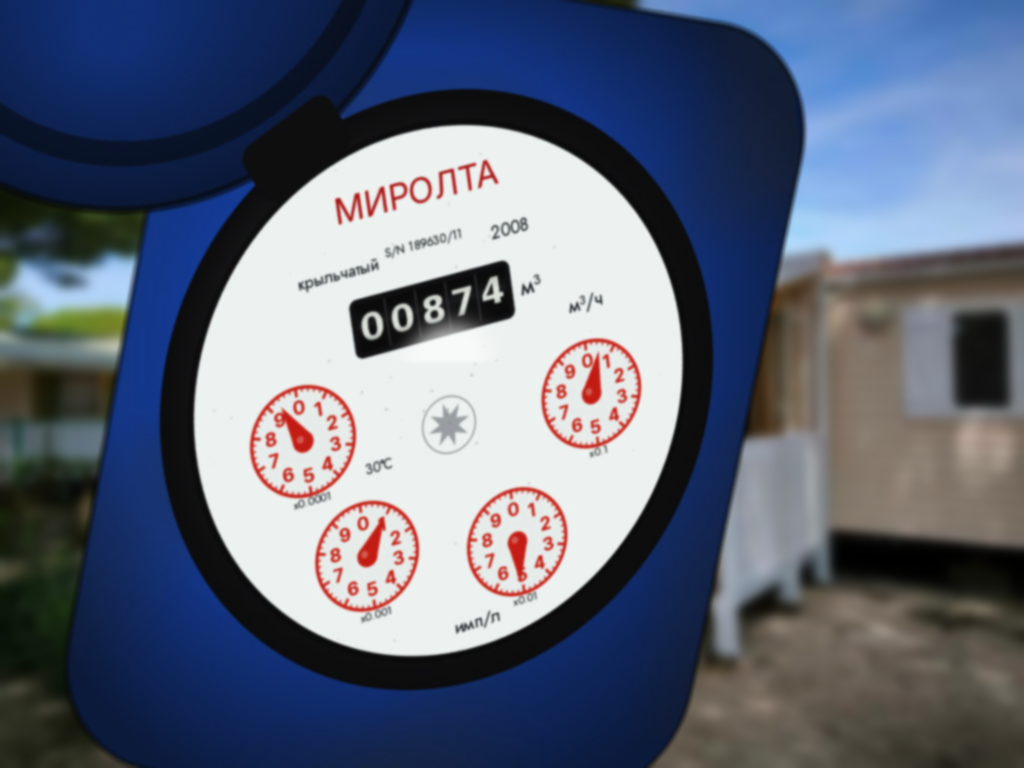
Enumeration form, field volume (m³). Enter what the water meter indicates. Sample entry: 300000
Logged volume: 874.0509
